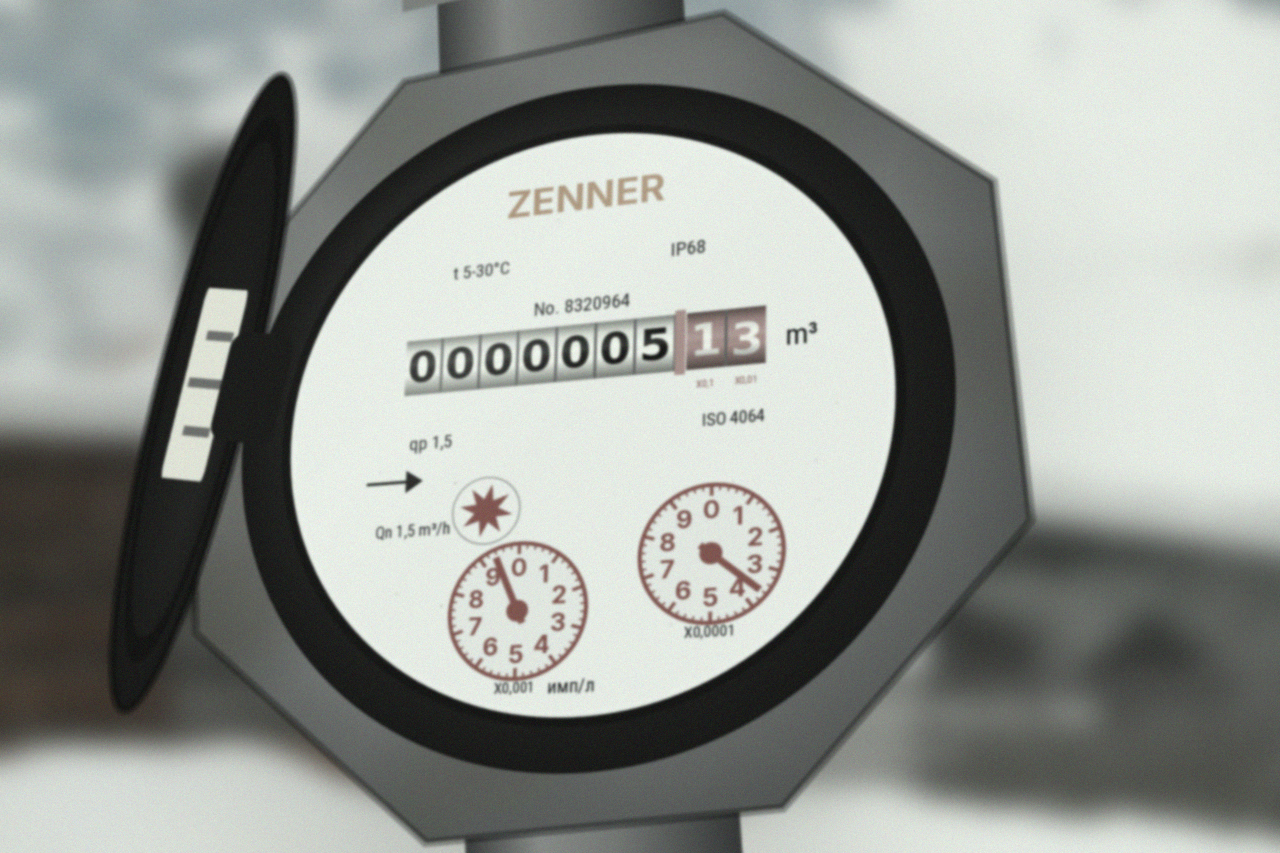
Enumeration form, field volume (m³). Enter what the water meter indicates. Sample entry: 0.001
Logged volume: 5.1293
